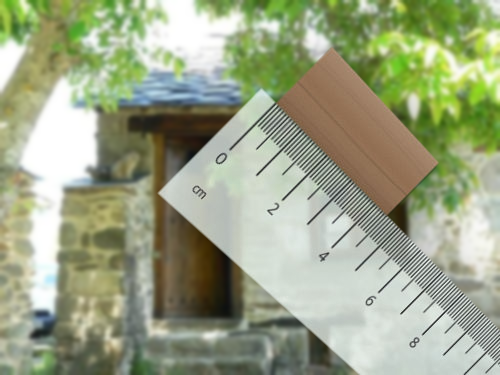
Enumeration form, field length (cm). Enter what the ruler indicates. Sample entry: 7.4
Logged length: 4.5
